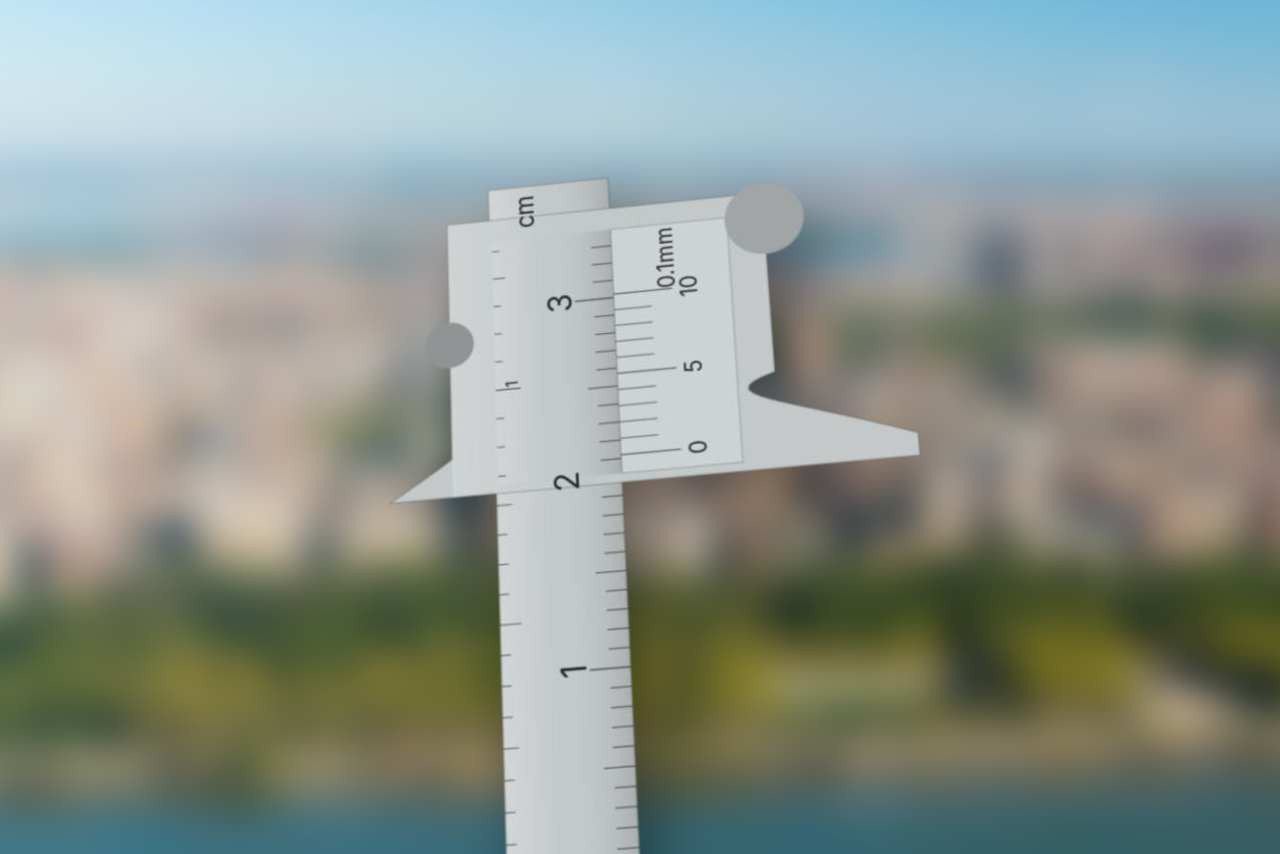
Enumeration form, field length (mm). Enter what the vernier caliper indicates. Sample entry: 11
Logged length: 21.2
